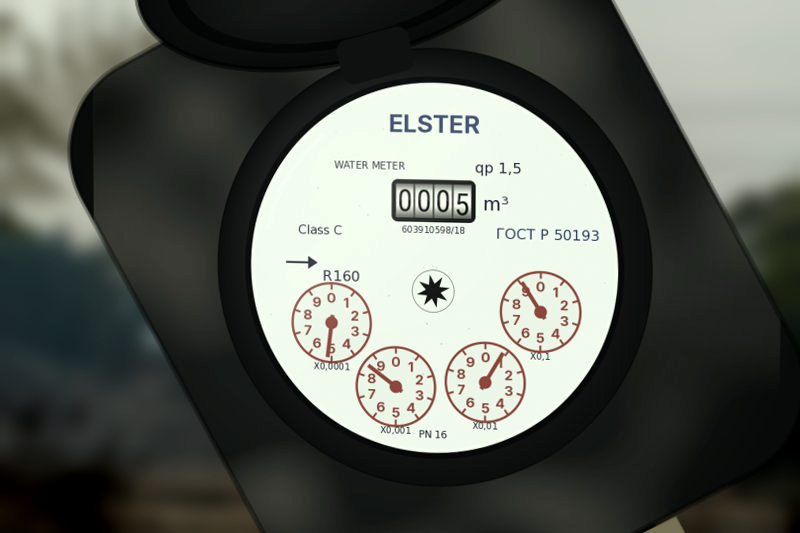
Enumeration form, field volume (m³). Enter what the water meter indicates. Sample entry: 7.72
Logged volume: 4.9085
